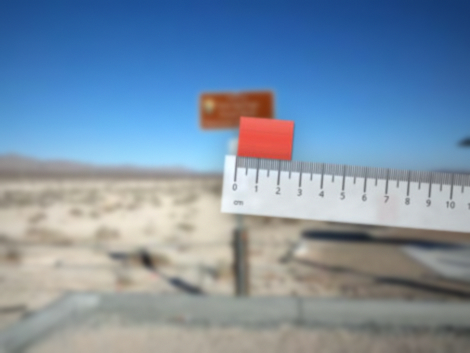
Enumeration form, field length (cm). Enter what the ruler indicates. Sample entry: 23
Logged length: 2.5
